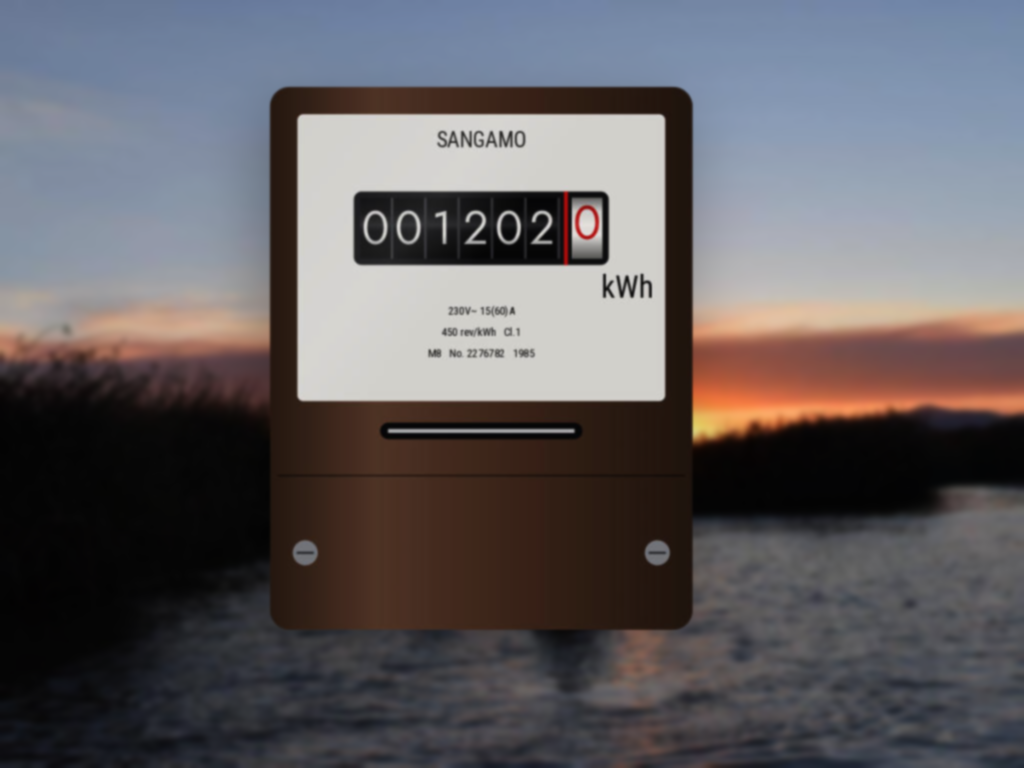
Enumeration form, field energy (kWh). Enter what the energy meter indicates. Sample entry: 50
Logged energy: 1202.0
